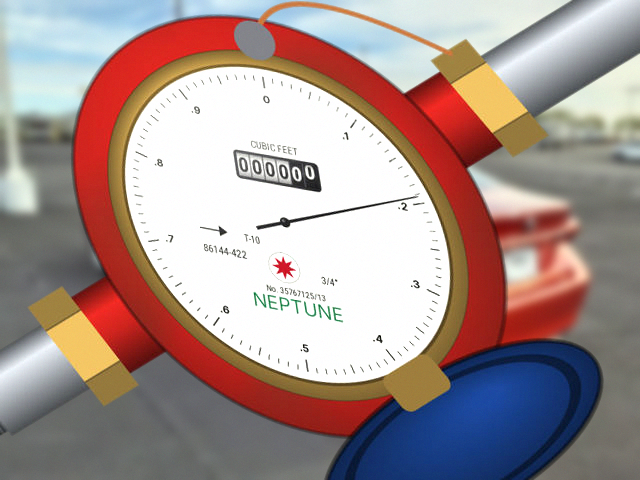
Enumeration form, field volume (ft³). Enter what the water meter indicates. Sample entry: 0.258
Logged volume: 0.19
